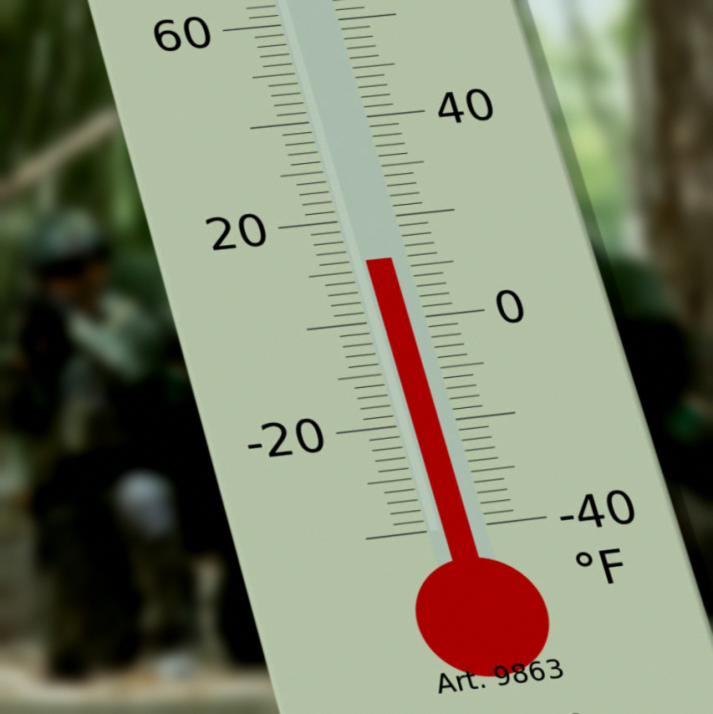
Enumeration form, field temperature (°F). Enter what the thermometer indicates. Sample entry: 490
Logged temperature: 12
